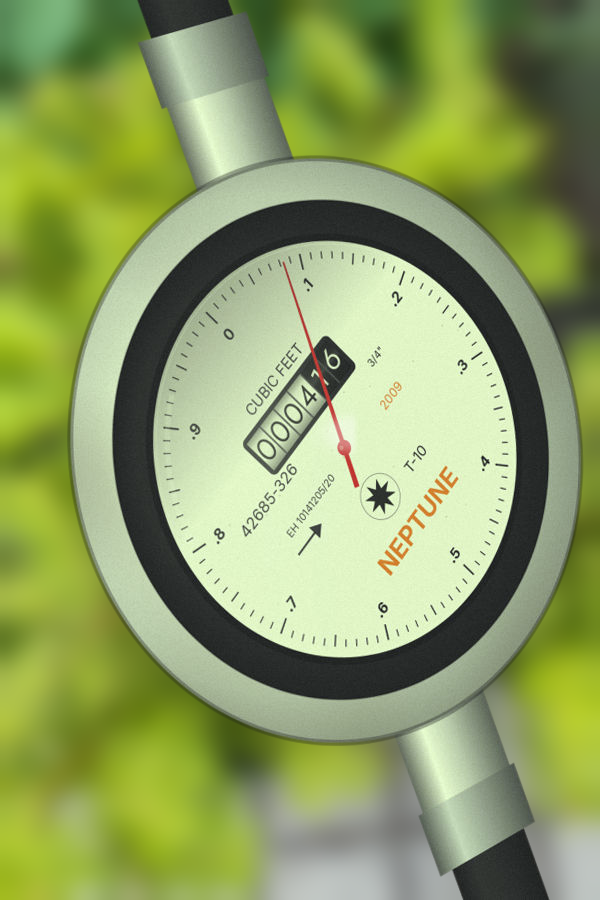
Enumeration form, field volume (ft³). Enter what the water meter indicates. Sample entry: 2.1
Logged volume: 416.08
